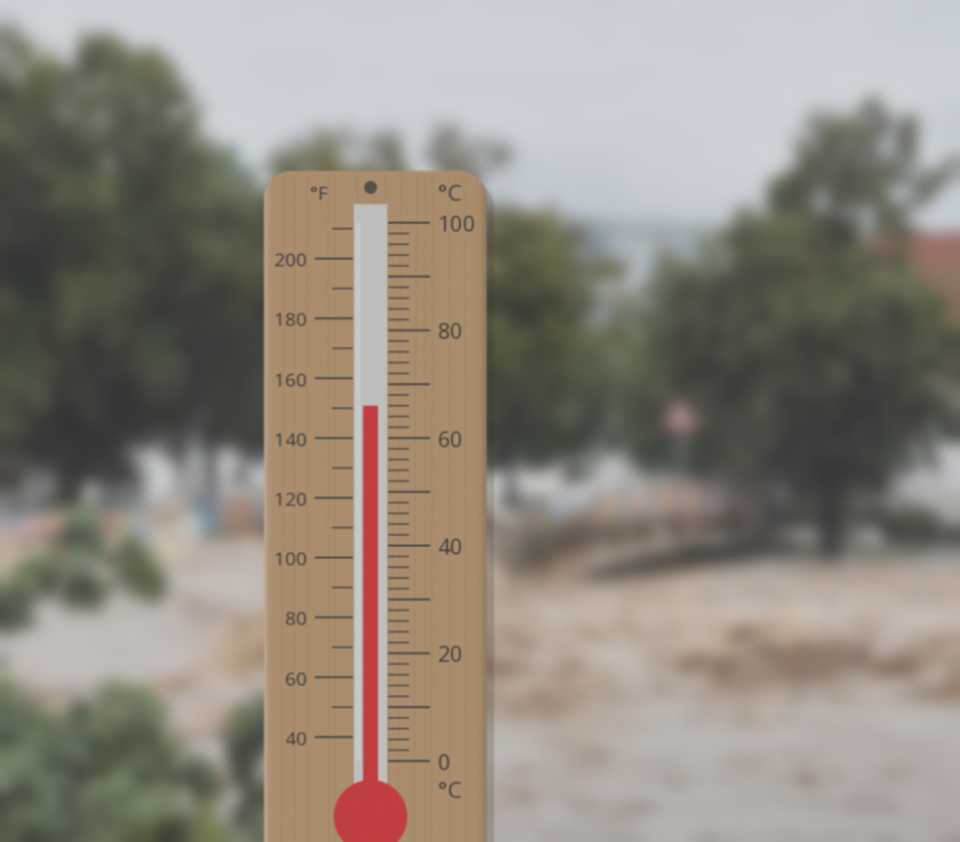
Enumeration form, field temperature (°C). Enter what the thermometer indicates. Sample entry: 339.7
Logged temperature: 66
